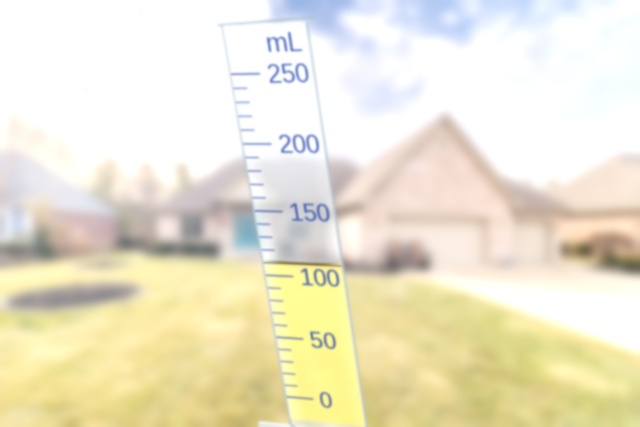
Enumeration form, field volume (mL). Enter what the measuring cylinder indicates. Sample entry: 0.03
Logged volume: 110
